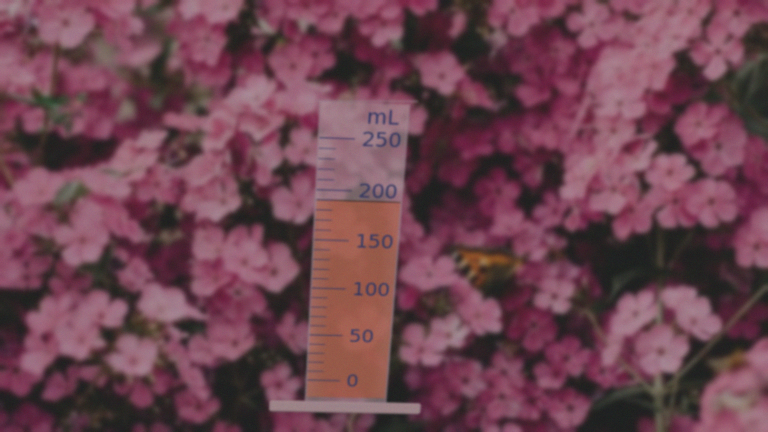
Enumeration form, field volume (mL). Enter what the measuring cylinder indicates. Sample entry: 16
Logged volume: 190
